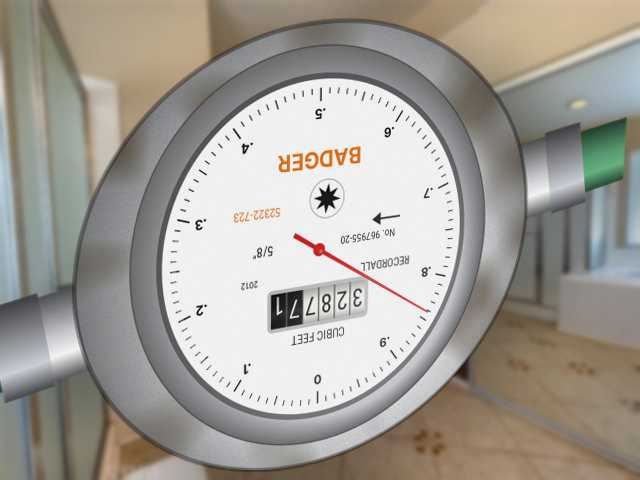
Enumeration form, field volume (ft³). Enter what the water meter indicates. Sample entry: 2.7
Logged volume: 328770.84
